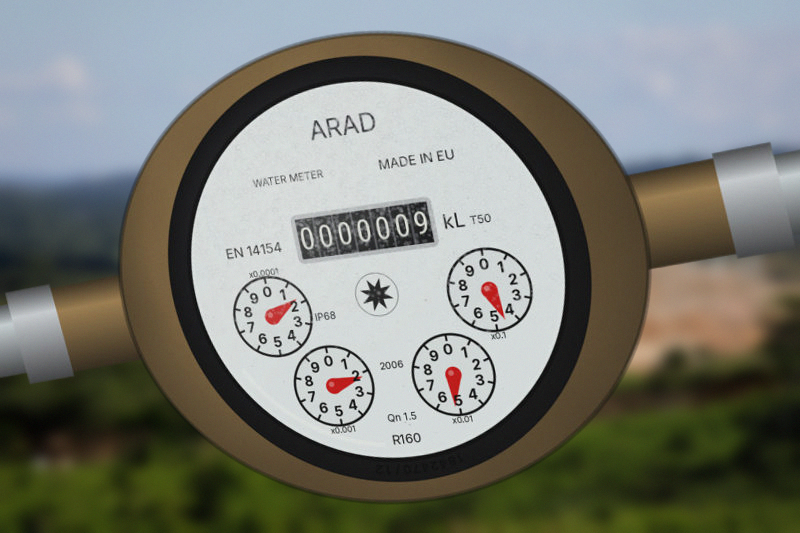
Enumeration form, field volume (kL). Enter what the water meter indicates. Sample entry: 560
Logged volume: 9.4521
